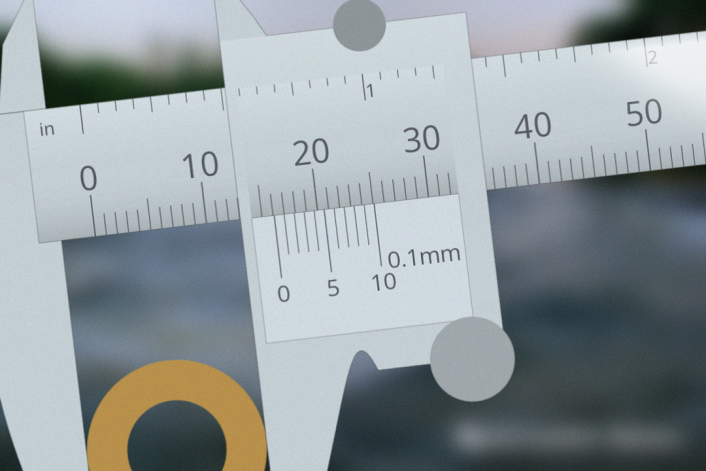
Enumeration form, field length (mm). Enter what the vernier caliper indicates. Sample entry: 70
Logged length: 16.1
